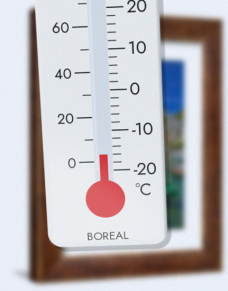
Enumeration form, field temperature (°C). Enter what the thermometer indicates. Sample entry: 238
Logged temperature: -16
